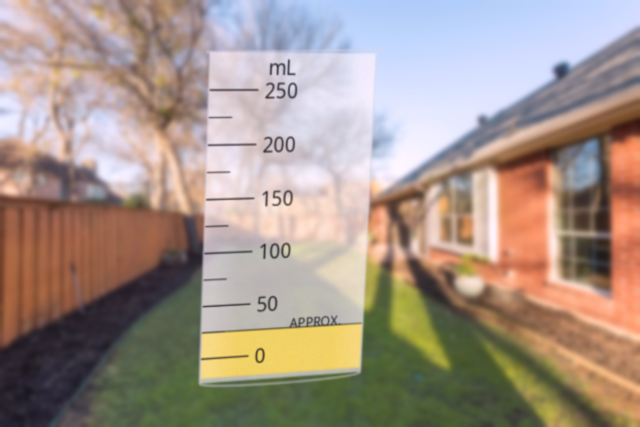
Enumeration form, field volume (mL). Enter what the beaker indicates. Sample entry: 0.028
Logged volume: 25
